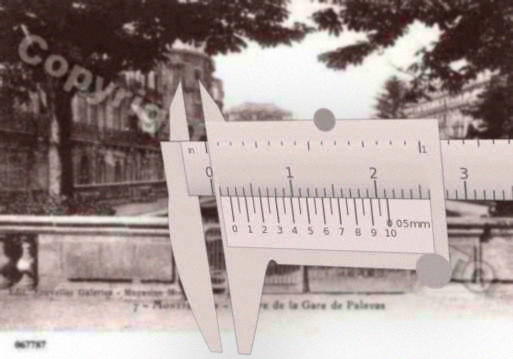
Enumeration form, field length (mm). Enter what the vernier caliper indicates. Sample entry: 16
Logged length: 2.2
